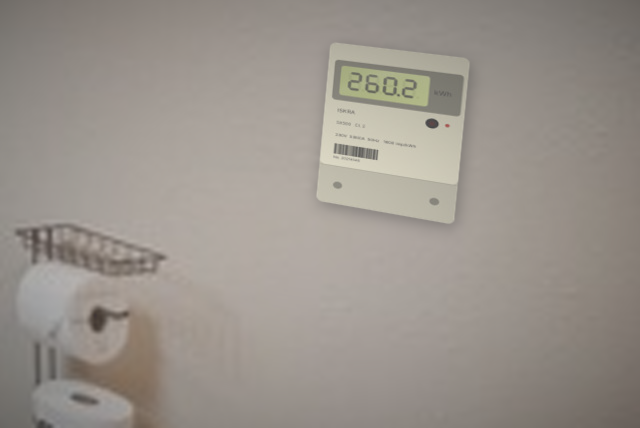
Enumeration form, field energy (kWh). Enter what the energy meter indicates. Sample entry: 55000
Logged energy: 260.2
